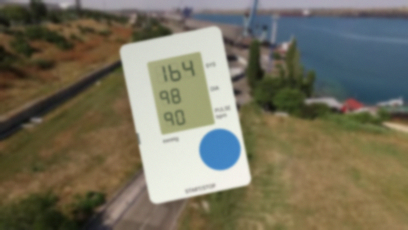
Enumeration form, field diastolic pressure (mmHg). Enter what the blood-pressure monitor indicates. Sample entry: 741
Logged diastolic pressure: 98
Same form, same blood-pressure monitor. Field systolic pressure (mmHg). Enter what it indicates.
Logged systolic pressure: 164
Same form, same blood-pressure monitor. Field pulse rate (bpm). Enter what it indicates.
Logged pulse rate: 90
